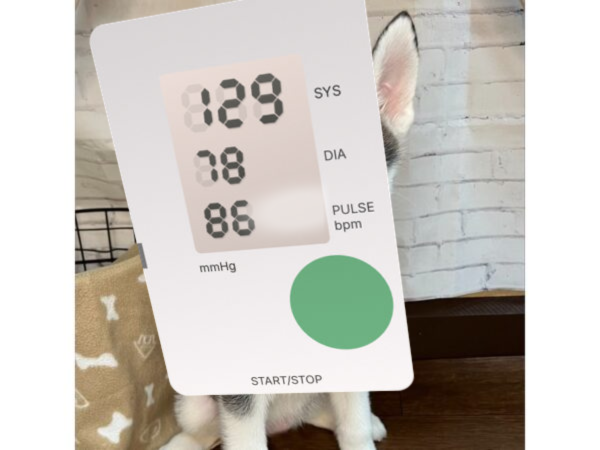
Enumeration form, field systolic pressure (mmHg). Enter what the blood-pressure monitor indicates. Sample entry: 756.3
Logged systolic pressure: 129
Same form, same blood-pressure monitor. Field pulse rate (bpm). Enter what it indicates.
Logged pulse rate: 86
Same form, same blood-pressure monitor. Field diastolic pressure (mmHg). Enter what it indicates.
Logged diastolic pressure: 78
